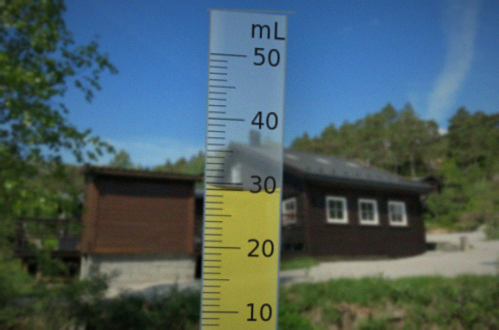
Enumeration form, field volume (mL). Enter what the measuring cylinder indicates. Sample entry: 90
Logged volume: 29
